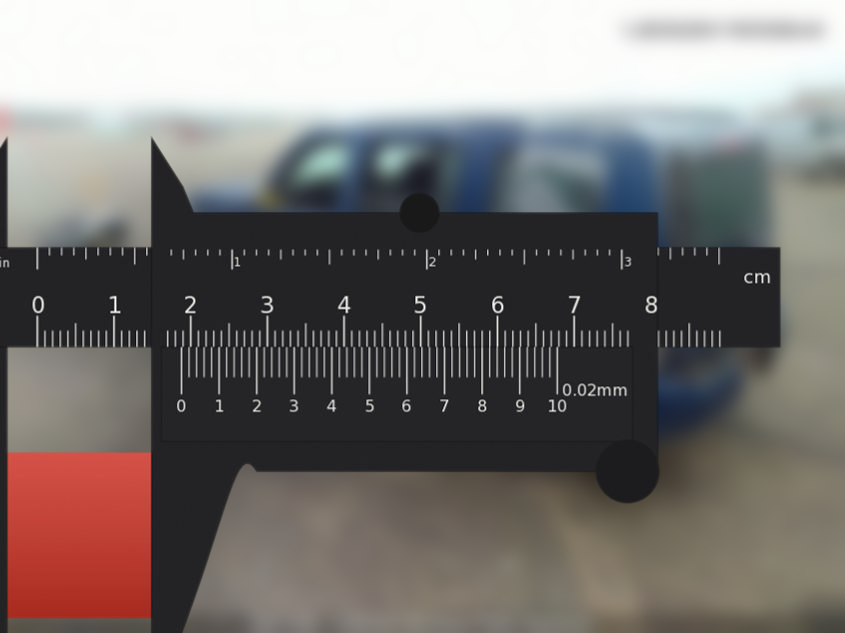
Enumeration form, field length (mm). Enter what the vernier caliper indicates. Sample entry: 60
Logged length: 18.8
